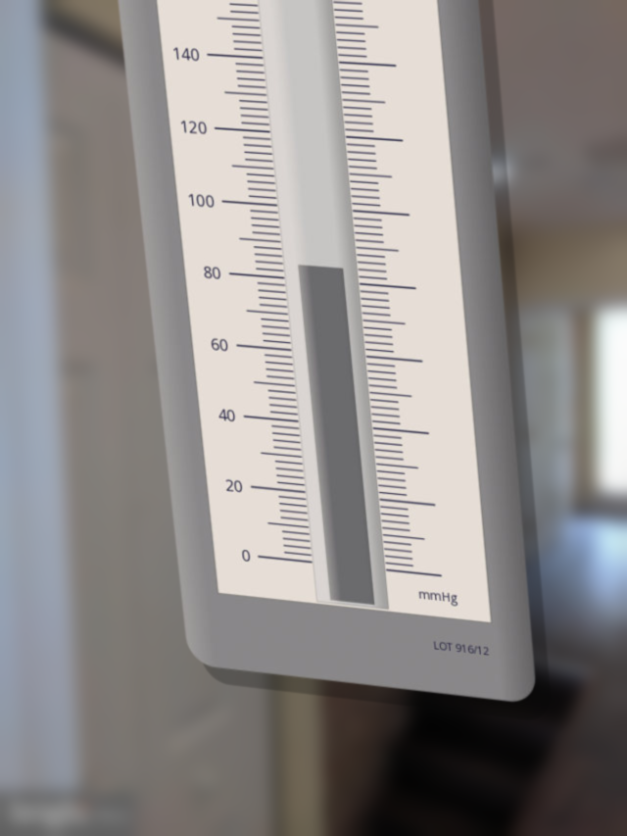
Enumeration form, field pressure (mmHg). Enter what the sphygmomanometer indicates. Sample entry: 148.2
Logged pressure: 84
